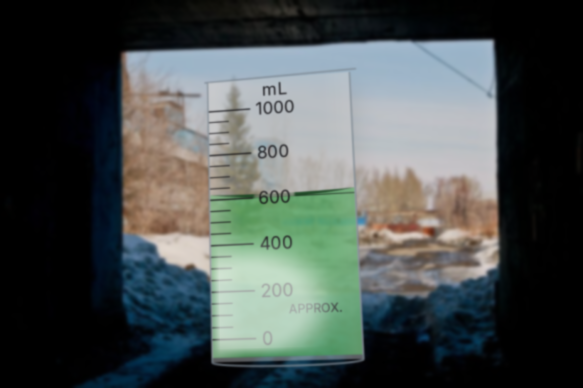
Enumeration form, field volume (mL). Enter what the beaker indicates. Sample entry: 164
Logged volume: 600
